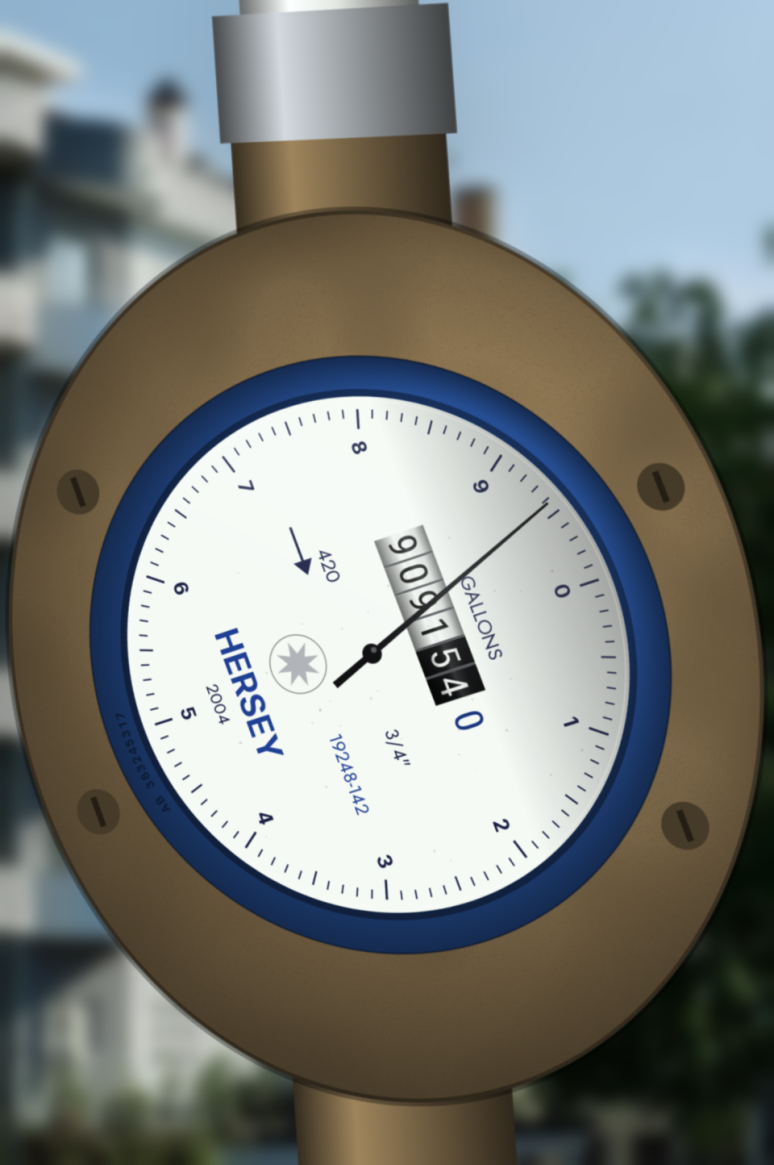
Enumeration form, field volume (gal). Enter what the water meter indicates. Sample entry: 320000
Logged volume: 9091539.4
